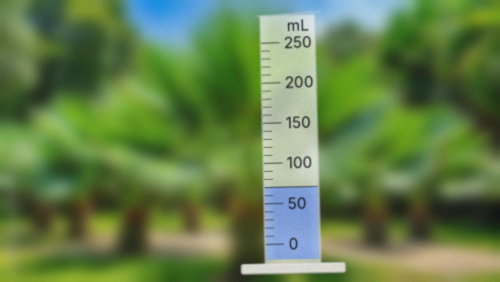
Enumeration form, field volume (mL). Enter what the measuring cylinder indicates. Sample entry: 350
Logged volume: 70
